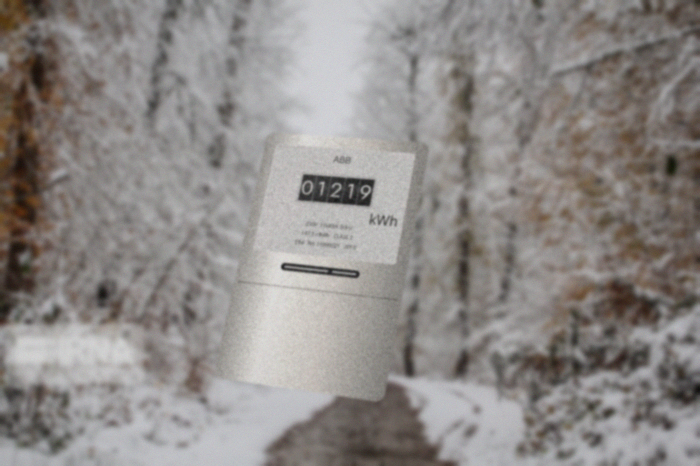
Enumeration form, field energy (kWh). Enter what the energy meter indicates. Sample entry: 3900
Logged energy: 1219
